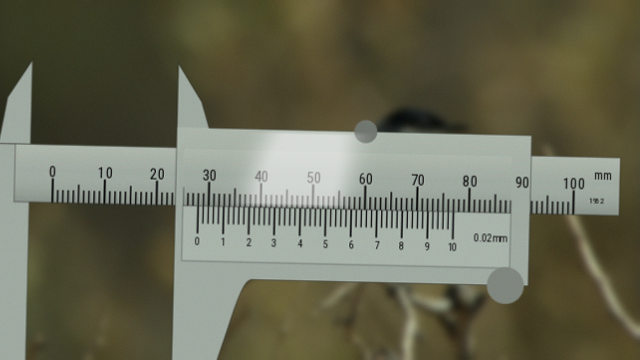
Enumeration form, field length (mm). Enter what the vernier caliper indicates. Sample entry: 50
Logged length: 28.0
